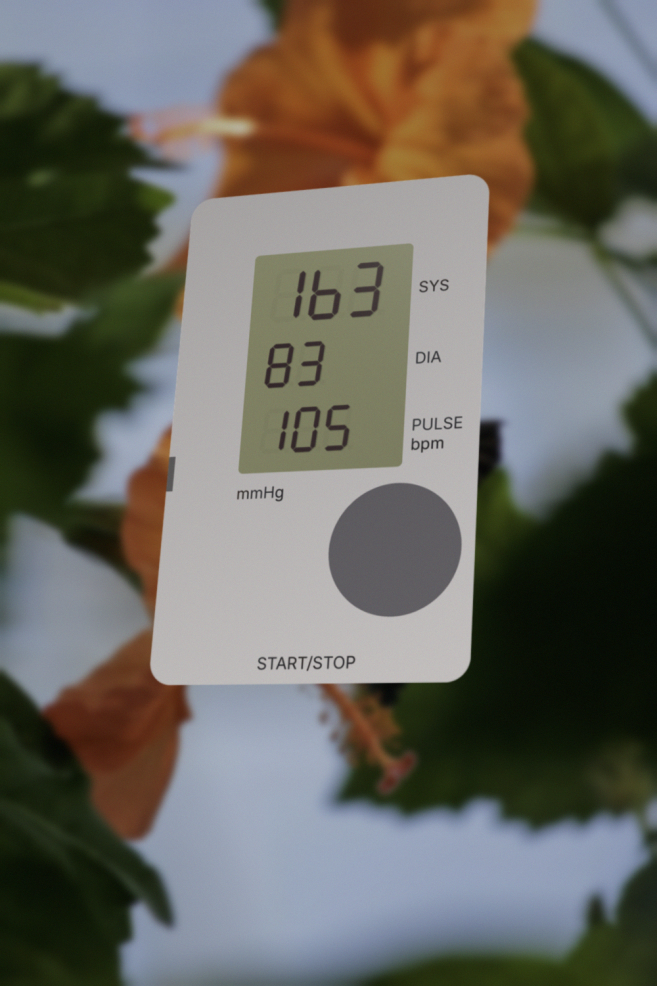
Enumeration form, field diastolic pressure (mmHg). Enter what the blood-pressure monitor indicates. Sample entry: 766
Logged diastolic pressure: 83
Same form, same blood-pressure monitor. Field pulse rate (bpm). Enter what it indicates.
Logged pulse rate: 105
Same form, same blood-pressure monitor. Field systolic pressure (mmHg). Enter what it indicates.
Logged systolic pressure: 163
